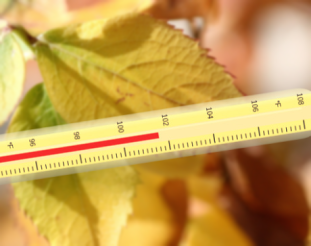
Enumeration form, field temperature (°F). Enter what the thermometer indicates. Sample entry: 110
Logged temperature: 101.6
